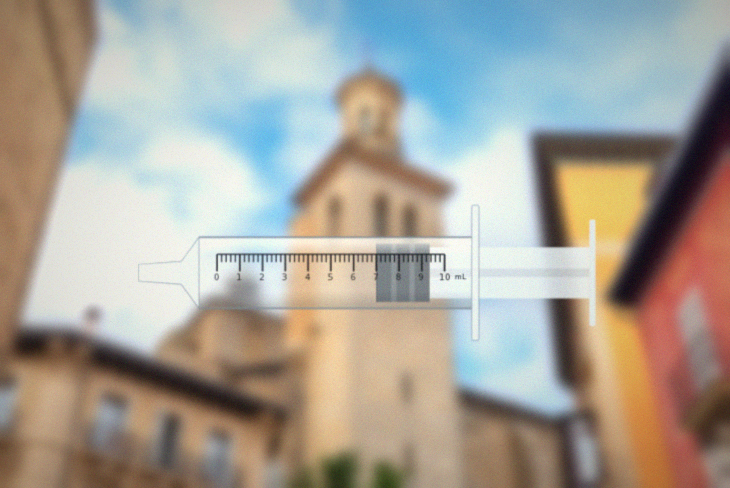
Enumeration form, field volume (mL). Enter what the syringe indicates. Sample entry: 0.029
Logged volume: 7
